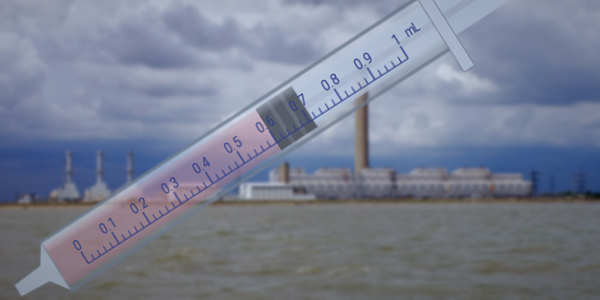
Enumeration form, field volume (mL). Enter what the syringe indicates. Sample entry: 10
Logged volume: 0.6
